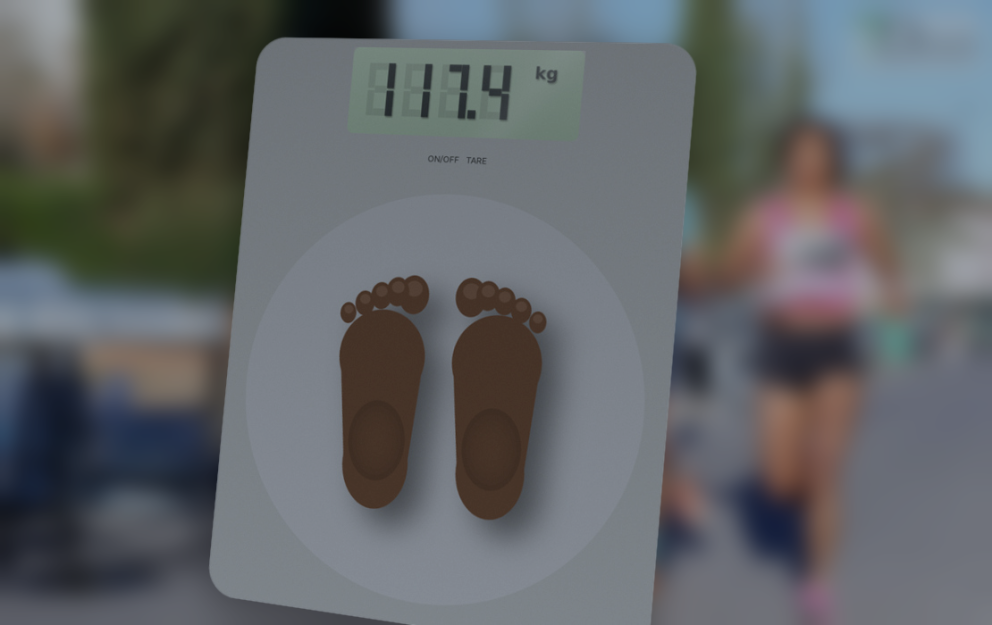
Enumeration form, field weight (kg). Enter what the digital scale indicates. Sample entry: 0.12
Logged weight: 117.4
